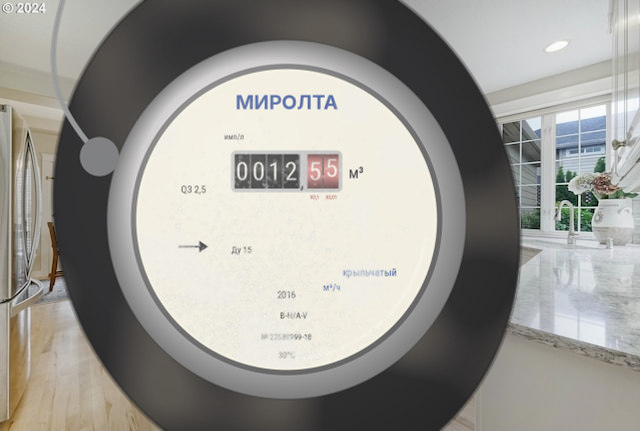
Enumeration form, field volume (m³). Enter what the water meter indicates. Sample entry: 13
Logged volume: 12.55
